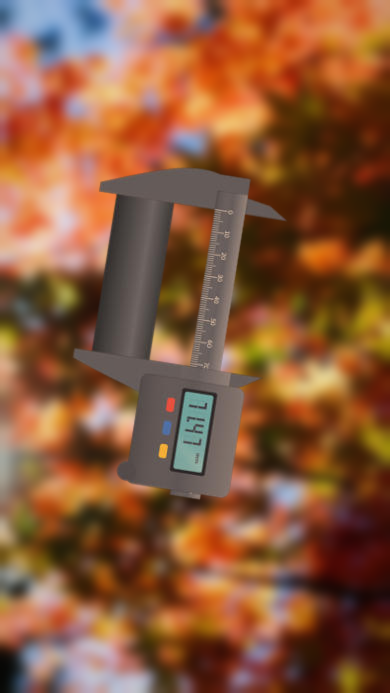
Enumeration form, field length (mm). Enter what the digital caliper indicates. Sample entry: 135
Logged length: 71.47
